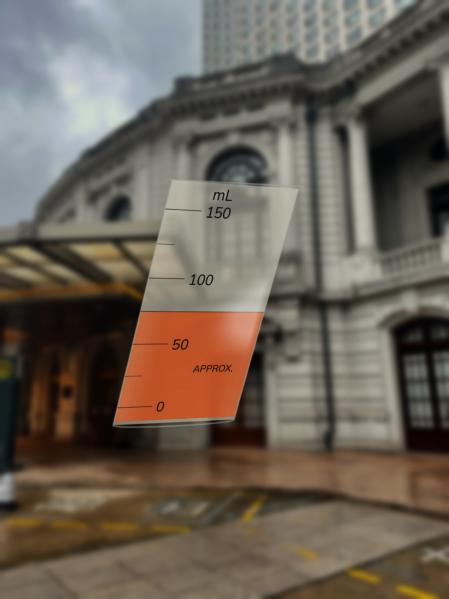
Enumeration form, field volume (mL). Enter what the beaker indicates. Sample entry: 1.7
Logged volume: 75
